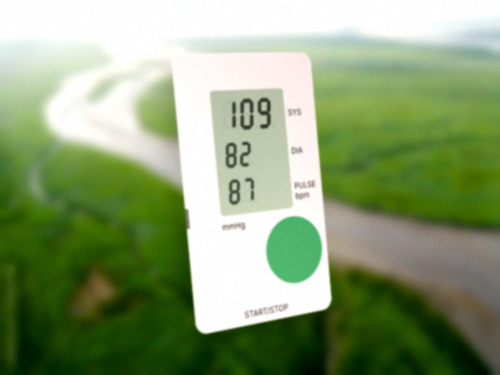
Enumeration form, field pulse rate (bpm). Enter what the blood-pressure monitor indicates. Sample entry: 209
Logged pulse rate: 87
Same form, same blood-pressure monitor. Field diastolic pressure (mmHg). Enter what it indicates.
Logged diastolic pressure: 82
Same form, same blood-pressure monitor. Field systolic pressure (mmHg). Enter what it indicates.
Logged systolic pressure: 109
